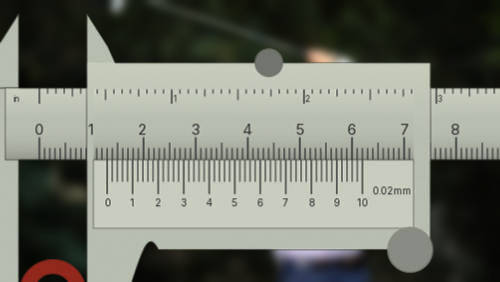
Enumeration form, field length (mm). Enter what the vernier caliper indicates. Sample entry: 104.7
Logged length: 13.0
